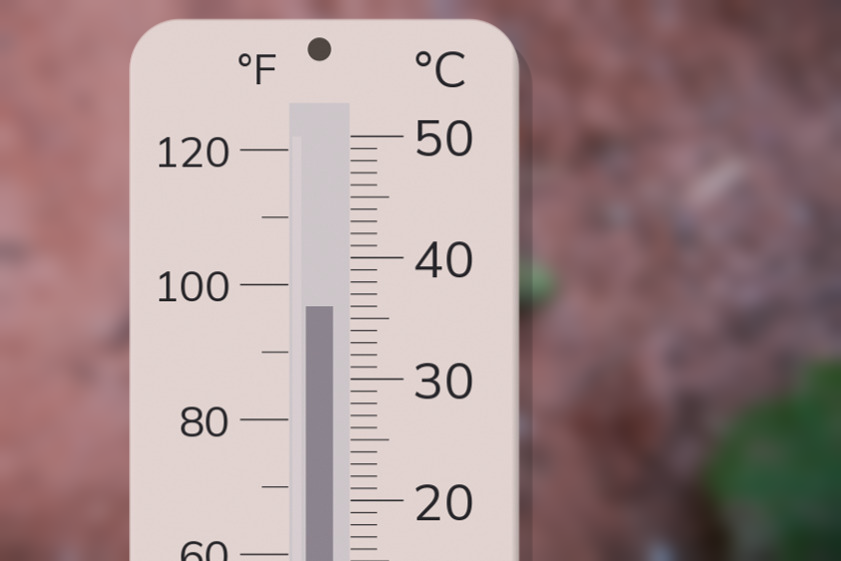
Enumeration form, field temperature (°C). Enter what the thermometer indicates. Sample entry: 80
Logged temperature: 36
